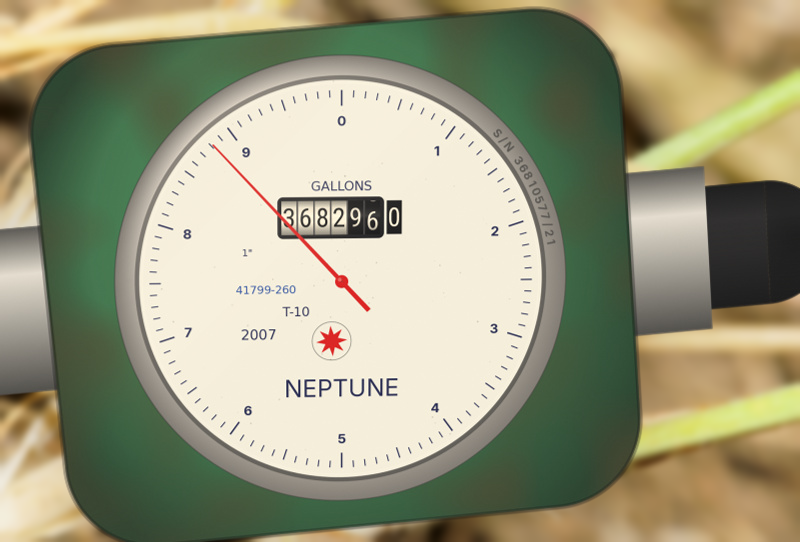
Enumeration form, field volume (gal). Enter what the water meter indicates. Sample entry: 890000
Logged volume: 3682958.8
